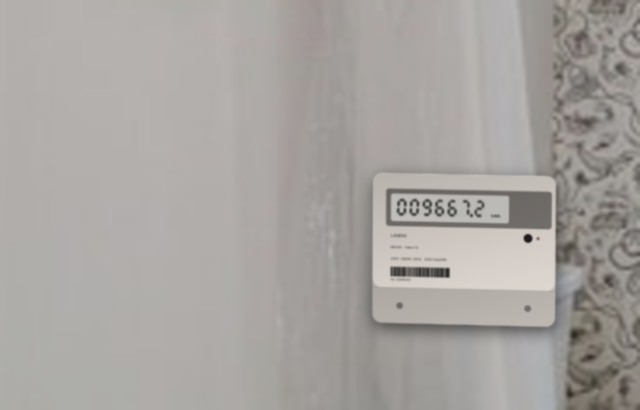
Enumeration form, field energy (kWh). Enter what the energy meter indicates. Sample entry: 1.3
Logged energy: 9667.2
